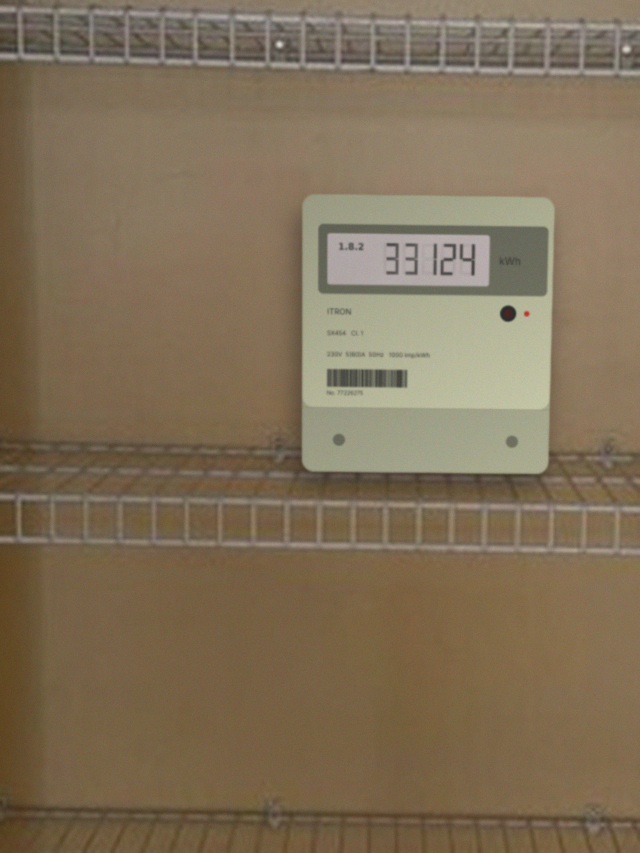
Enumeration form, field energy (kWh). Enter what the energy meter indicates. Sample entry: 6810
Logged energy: 33124
